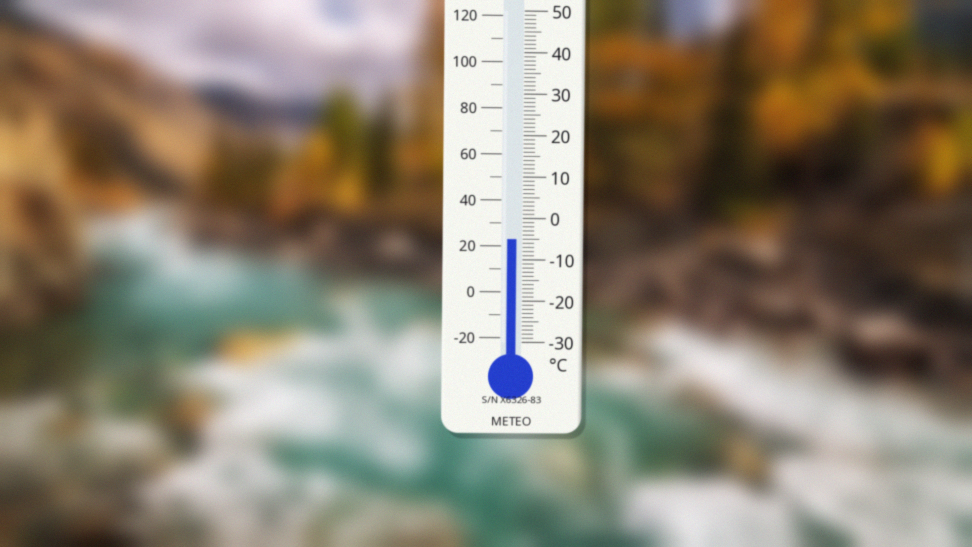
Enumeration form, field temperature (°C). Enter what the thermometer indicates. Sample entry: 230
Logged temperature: -5
